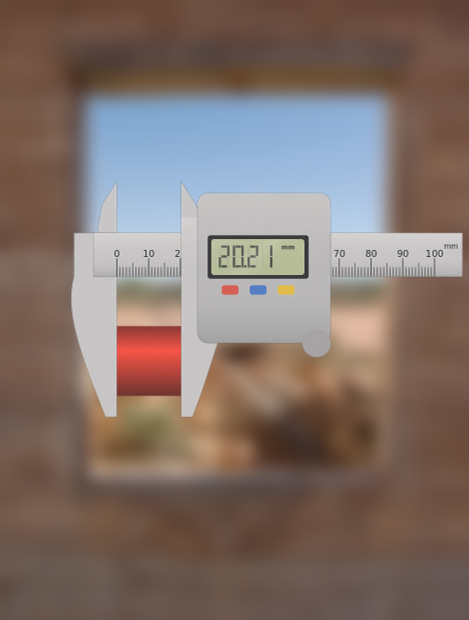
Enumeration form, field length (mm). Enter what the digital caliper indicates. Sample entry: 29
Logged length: 20.21
